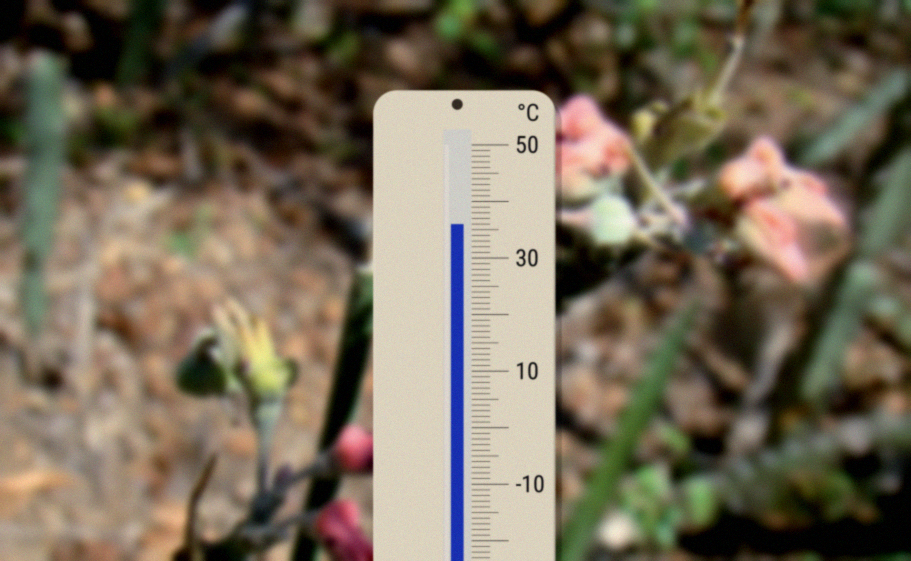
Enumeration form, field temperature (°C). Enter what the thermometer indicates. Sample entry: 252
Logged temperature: 36
